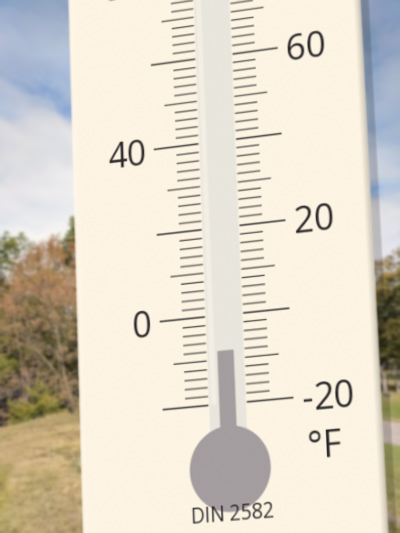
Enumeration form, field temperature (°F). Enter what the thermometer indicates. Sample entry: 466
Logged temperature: -8
